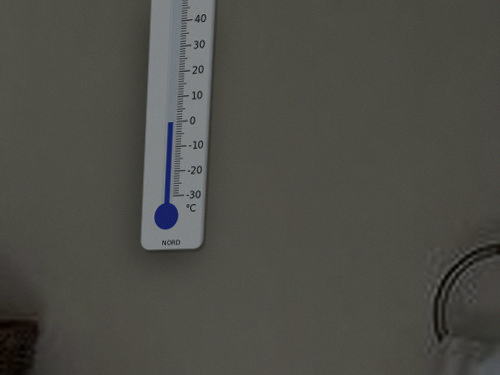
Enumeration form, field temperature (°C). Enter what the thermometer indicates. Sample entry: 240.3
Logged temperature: 0
